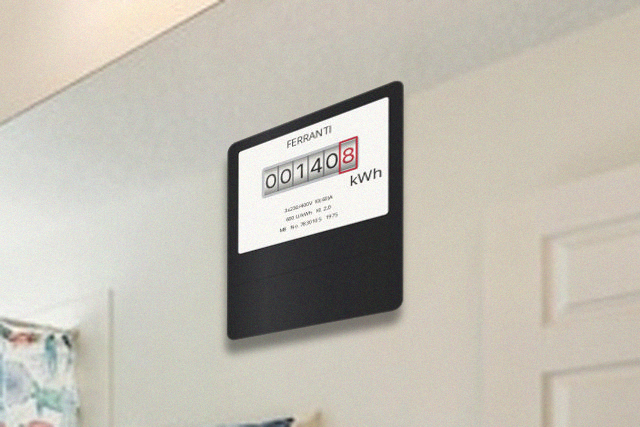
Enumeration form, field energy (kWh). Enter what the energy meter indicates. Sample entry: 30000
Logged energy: 140.8
